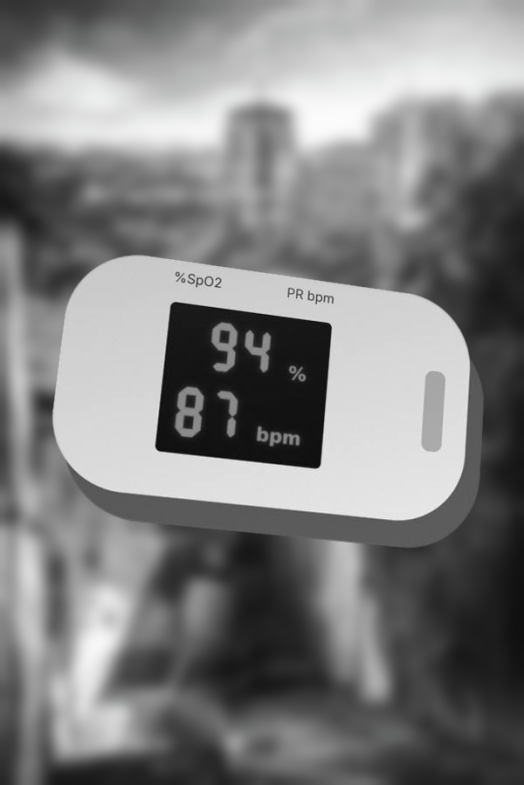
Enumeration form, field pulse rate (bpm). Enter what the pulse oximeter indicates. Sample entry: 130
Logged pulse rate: 87
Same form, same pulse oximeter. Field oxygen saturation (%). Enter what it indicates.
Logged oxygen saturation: 94
